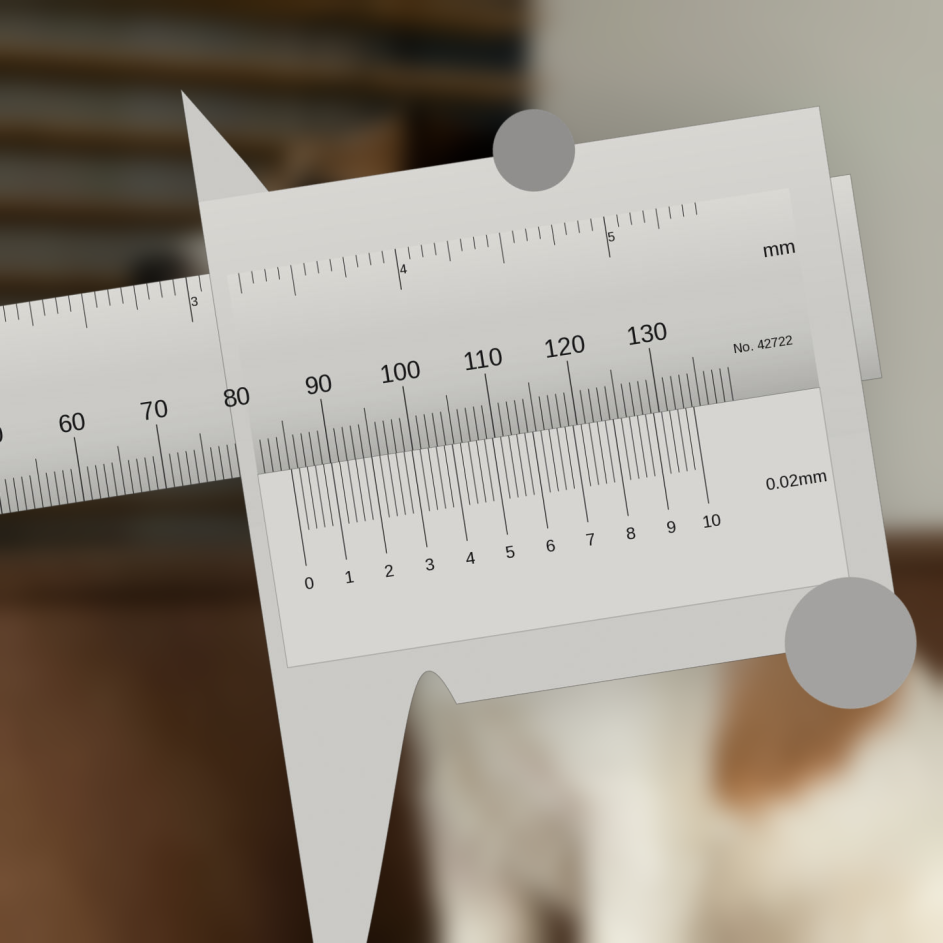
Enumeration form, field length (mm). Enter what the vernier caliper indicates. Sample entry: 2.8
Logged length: 85.2
